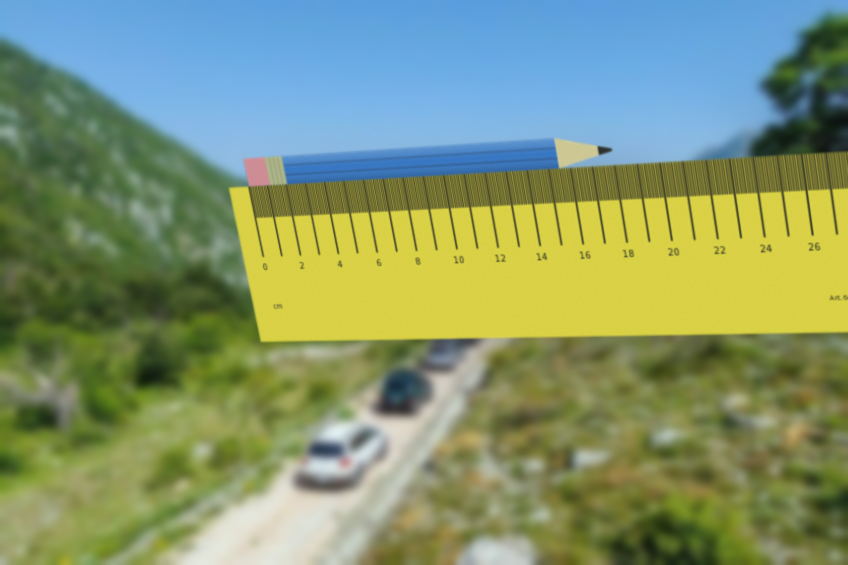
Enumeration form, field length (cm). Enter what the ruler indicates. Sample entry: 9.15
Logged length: 18
